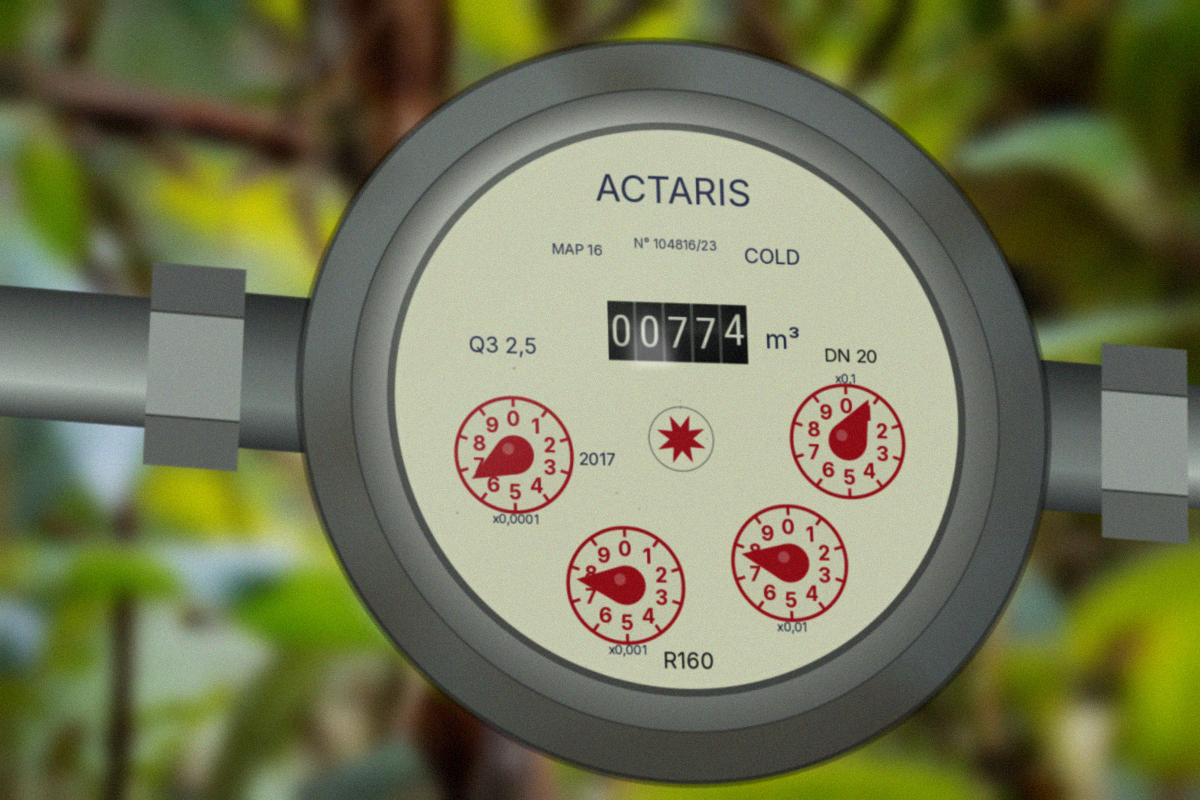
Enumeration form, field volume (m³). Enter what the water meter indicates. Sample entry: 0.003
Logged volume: 774.0776
